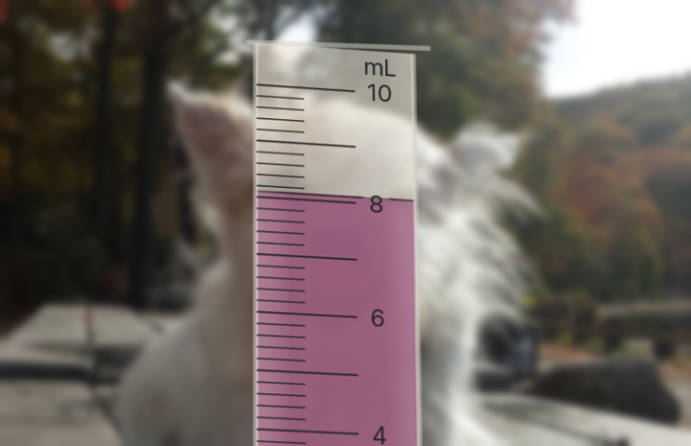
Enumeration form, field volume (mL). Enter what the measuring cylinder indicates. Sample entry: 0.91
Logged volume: 8.1
